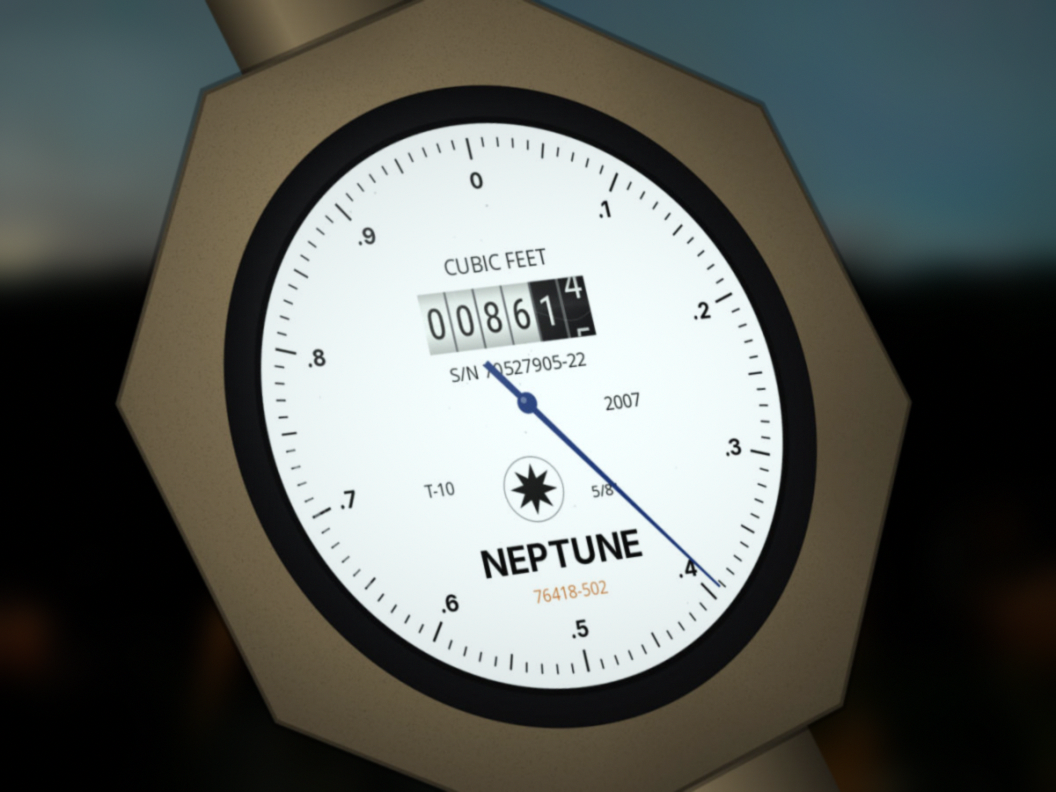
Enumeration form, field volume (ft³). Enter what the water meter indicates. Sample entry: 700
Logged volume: 8614.39
